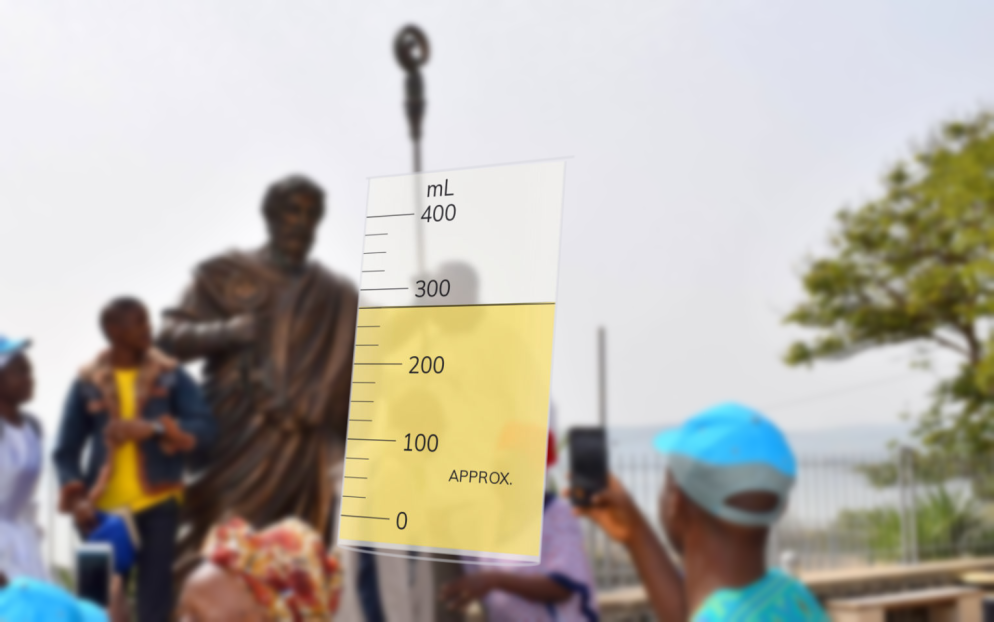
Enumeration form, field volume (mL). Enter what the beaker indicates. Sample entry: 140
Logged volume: 275
